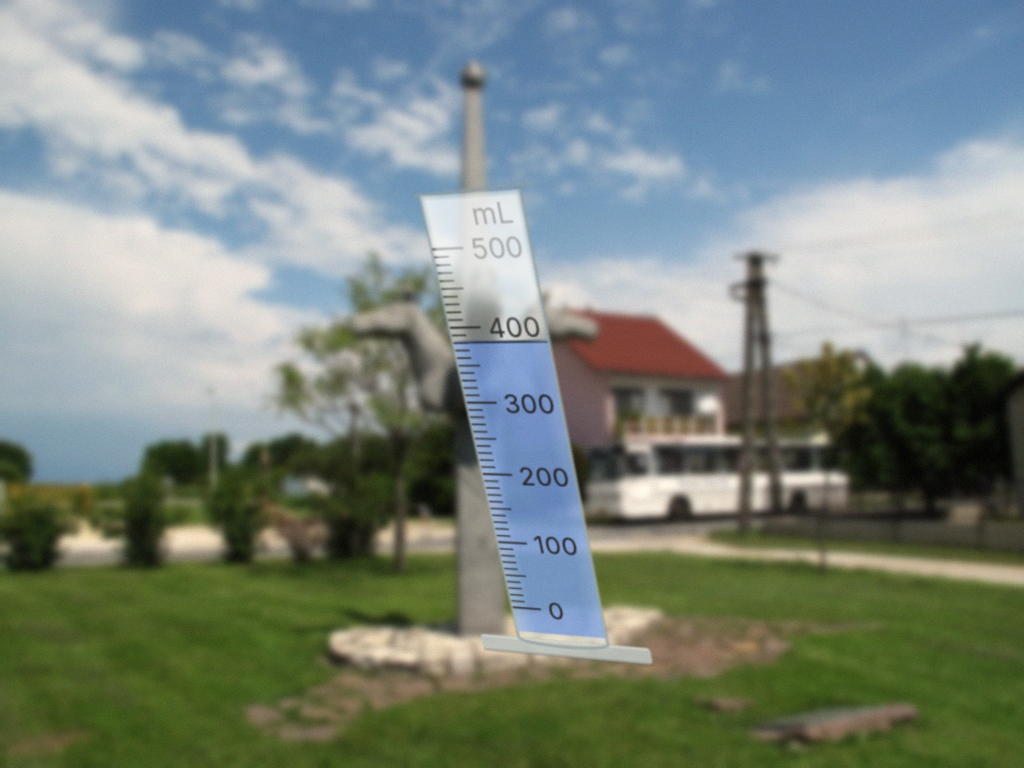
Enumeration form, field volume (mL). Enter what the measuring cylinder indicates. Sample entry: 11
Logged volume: 380
